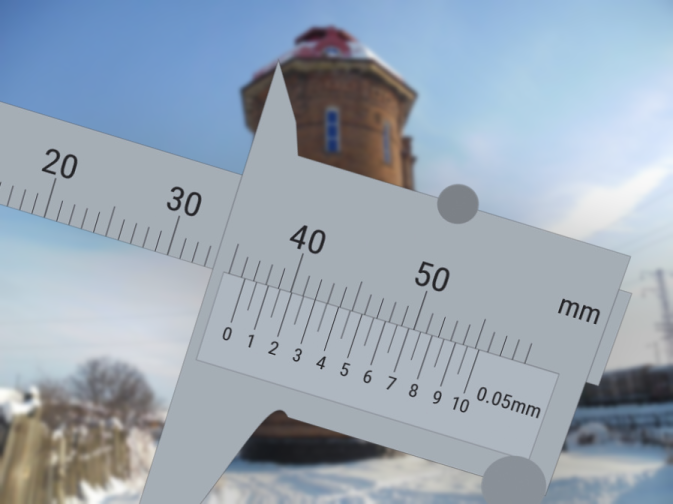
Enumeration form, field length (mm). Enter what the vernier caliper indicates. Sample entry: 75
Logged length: 36.3
